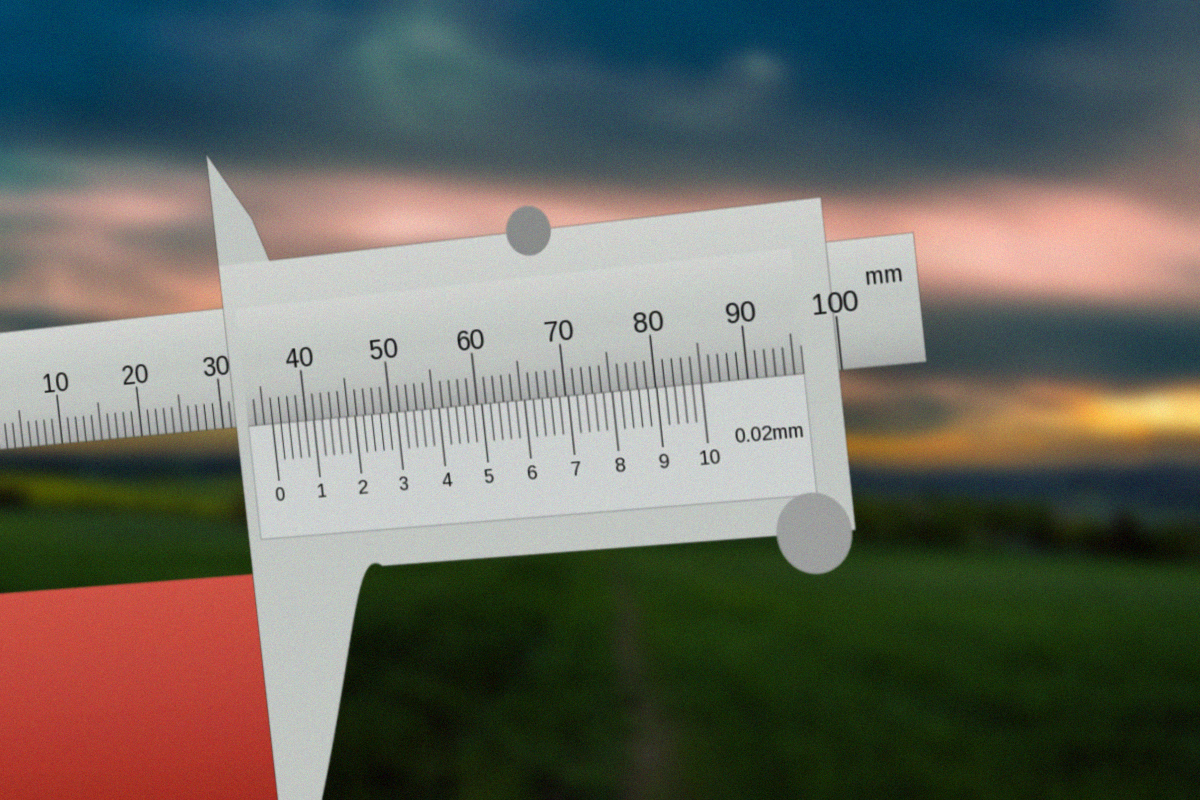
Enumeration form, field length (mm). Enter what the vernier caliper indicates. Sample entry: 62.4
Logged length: 36.0
